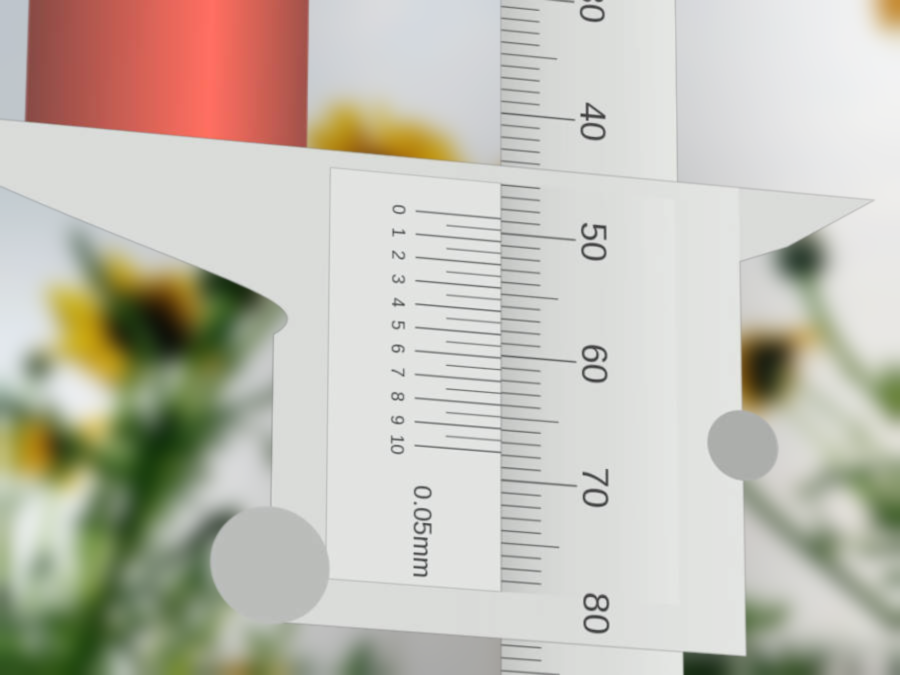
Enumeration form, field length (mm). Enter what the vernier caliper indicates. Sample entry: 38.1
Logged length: 48.8
